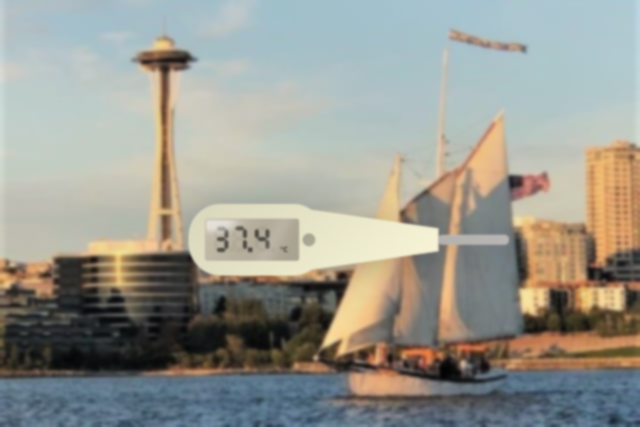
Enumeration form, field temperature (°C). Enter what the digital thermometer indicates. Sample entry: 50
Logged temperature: 37.4
